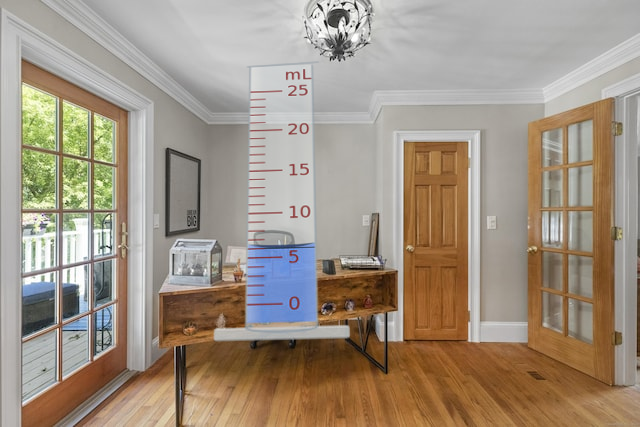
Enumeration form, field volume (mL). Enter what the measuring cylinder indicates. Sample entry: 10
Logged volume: 6
